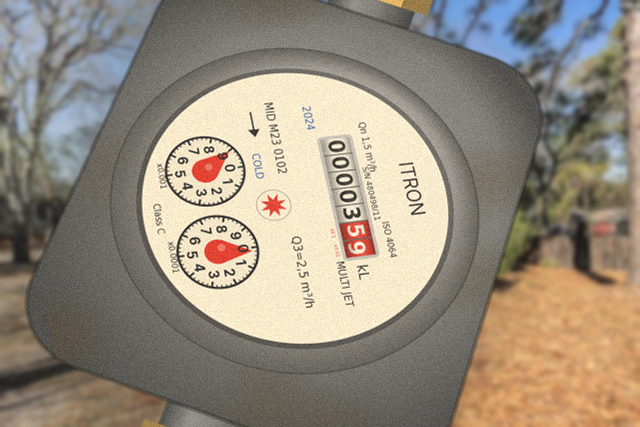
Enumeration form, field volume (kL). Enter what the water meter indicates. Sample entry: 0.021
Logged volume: 3.5890
